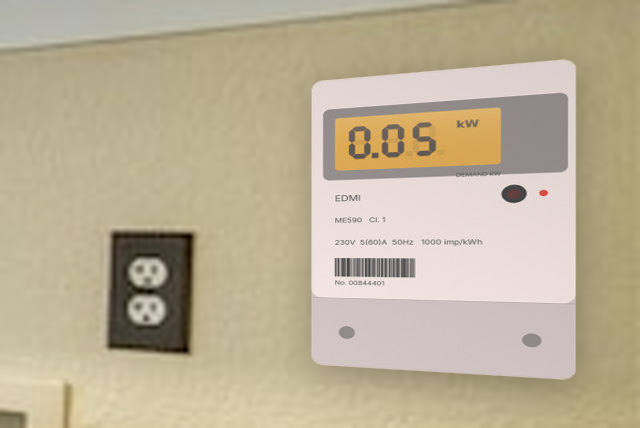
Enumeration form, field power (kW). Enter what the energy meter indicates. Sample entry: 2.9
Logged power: 0.05
